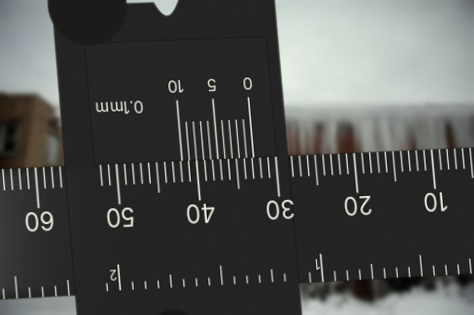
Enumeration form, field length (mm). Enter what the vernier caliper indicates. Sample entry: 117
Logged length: 32.8
